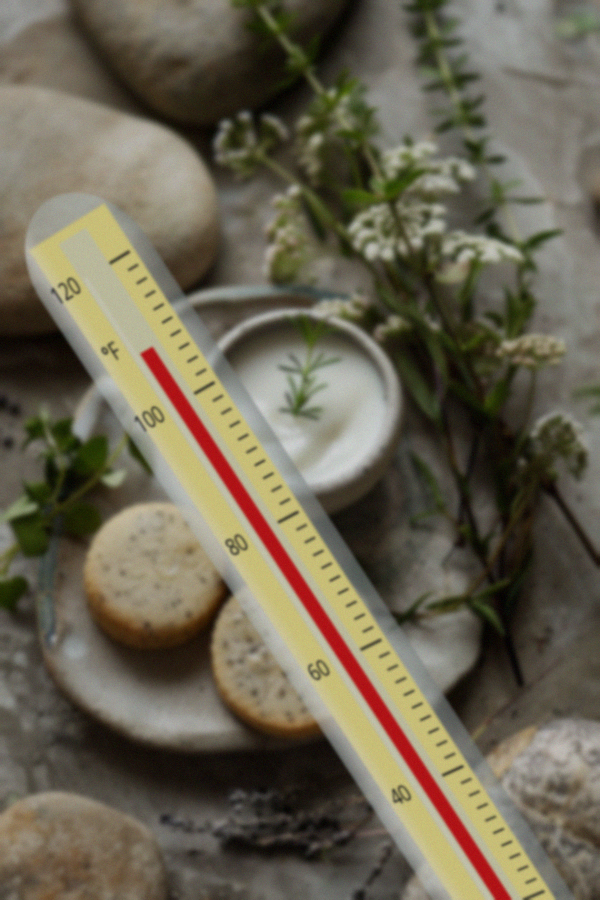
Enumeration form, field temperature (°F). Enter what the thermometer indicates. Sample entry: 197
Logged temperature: 108
